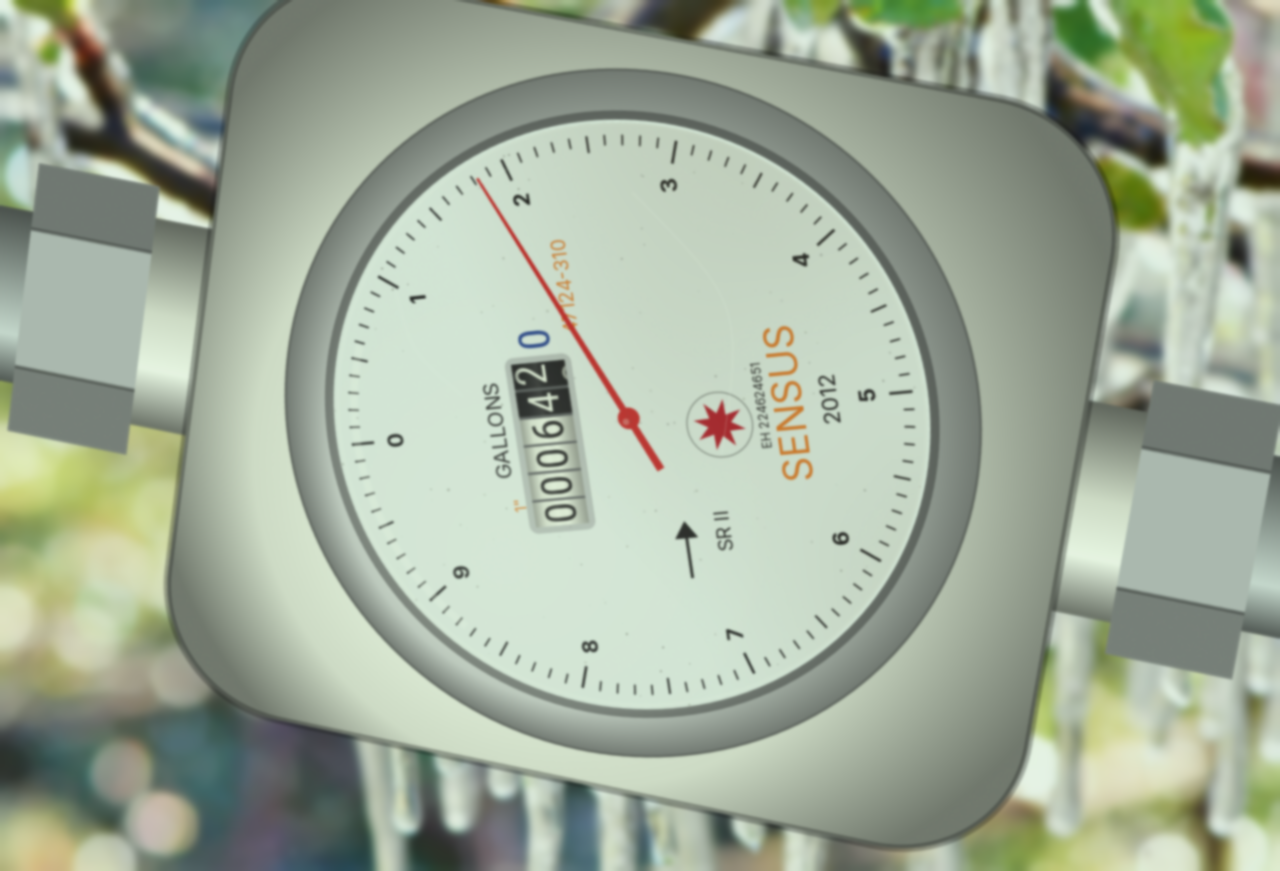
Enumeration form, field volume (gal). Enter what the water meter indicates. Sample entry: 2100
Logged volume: 6421.8
